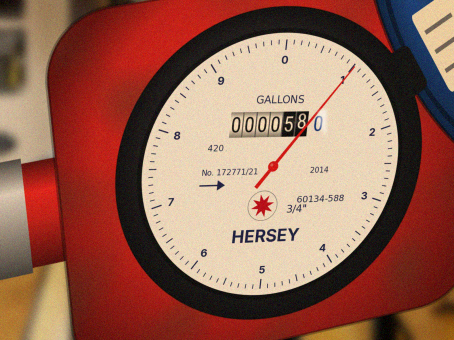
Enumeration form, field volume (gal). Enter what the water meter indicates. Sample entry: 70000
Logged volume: 581.0
